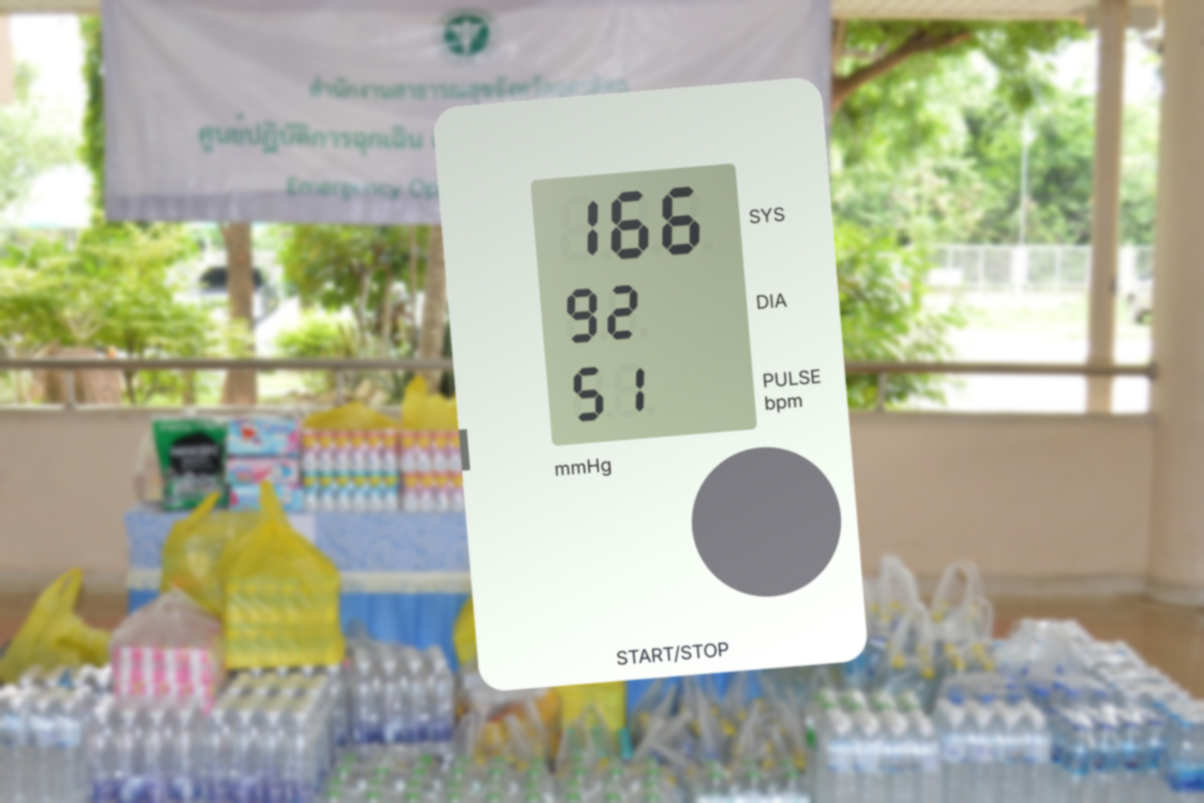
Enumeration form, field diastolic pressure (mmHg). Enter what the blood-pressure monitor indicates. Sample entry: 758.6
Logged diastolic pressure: 92
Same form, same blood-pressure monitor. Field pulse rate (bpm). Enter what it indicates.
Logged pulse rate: 51
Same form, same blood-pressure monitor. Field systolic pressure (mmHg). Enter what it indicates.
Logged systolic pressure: 166
